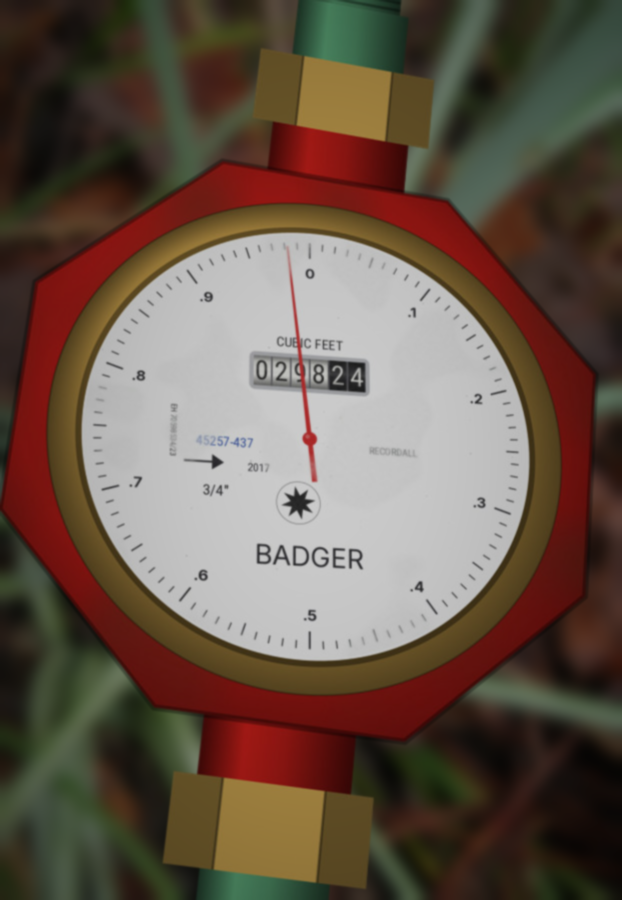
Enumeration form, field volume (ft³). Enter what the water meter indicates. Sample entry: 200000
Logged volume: 29823.98
